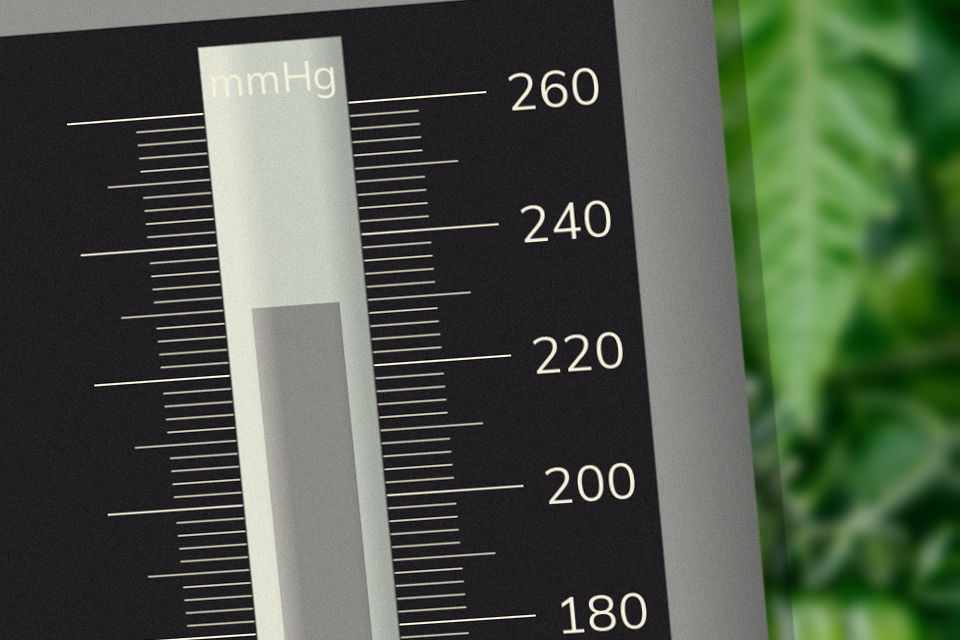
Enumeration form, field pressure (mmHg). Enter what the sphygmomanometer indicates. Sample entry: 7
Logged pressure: 230
